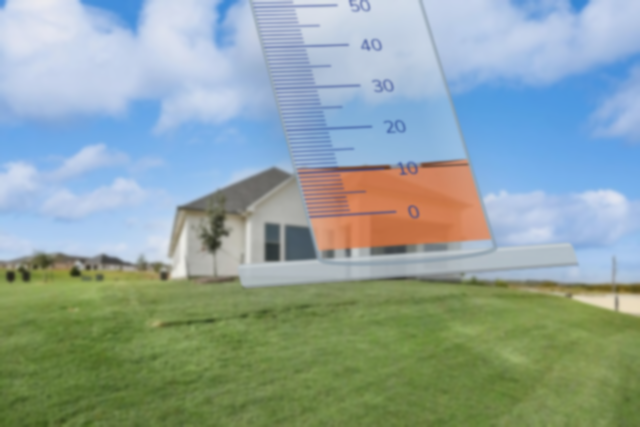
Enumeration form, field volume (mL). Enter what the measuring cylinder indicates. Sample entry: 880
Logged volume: 10
